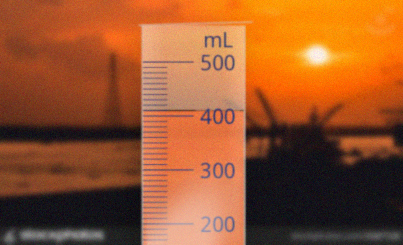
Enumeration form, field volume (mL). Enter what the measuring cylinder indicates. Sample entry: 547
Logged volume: 410
